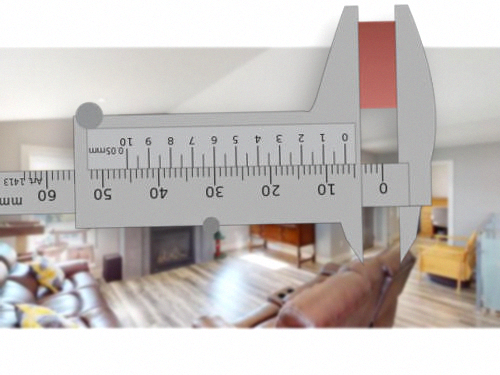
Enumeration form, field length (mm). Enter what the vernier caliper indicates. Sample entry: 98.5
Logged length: 6.6
